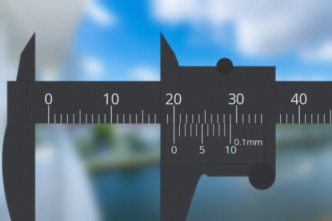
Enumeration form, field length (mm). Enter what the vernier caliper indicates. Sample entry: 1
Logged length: 20.0
